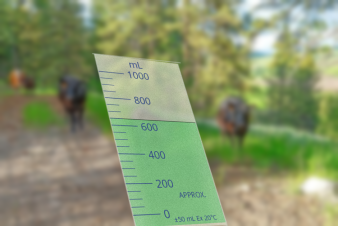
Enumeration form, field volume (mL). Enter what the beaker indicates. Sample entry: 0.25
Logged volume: 650
